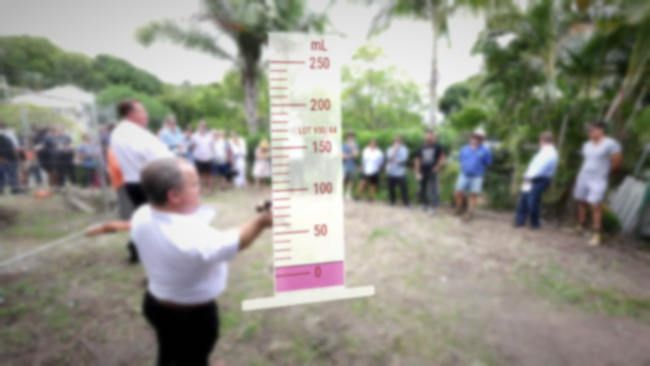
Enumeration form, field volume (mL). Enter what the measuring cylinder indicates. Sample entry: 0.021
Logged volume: 10
